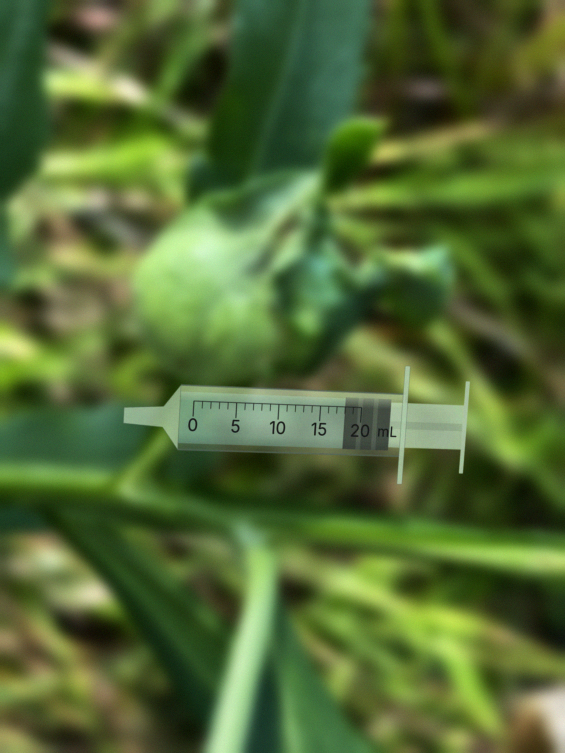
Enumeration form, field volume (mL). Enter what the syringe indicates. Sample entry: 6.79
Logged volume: 18
